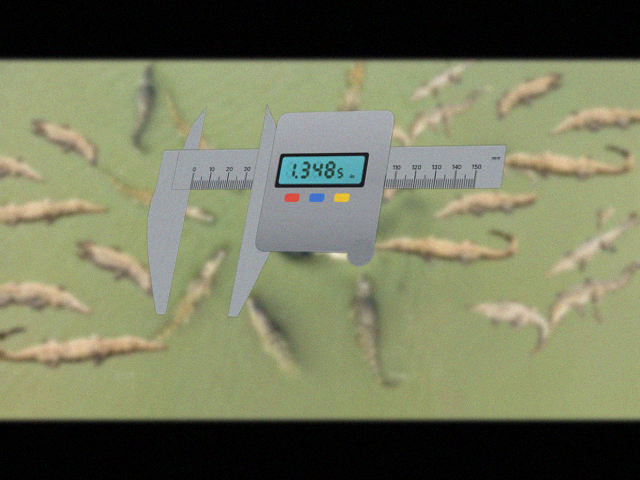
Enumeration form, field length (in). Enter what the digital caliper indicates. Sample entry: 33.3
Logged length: 1.3485
